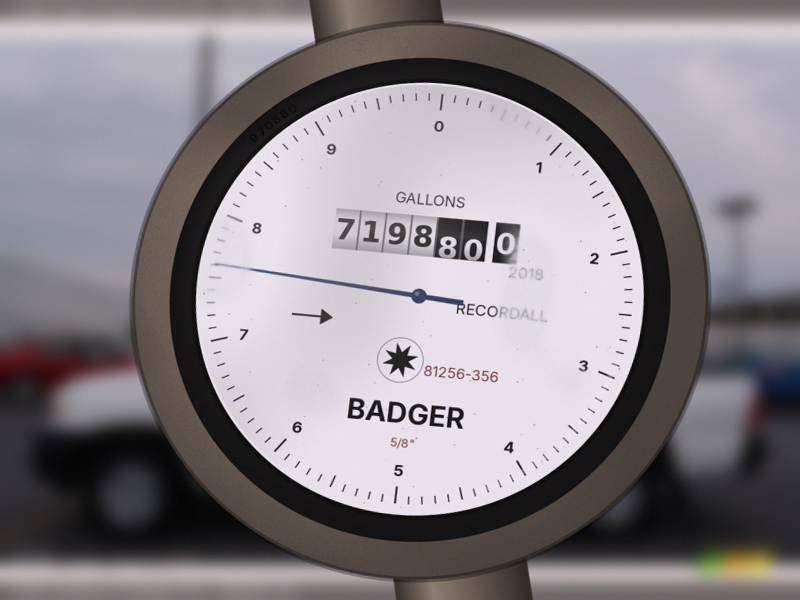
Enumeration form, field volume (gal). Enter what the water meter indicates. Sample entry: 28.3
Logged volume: 7198797.6
